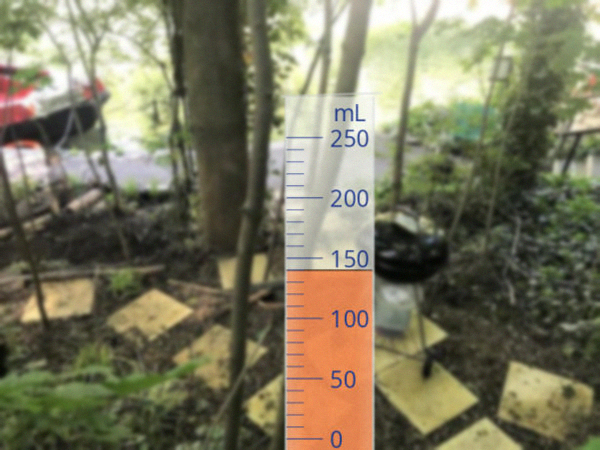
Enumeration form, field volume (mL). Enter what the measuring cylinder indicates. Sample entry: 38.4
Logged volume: 140
